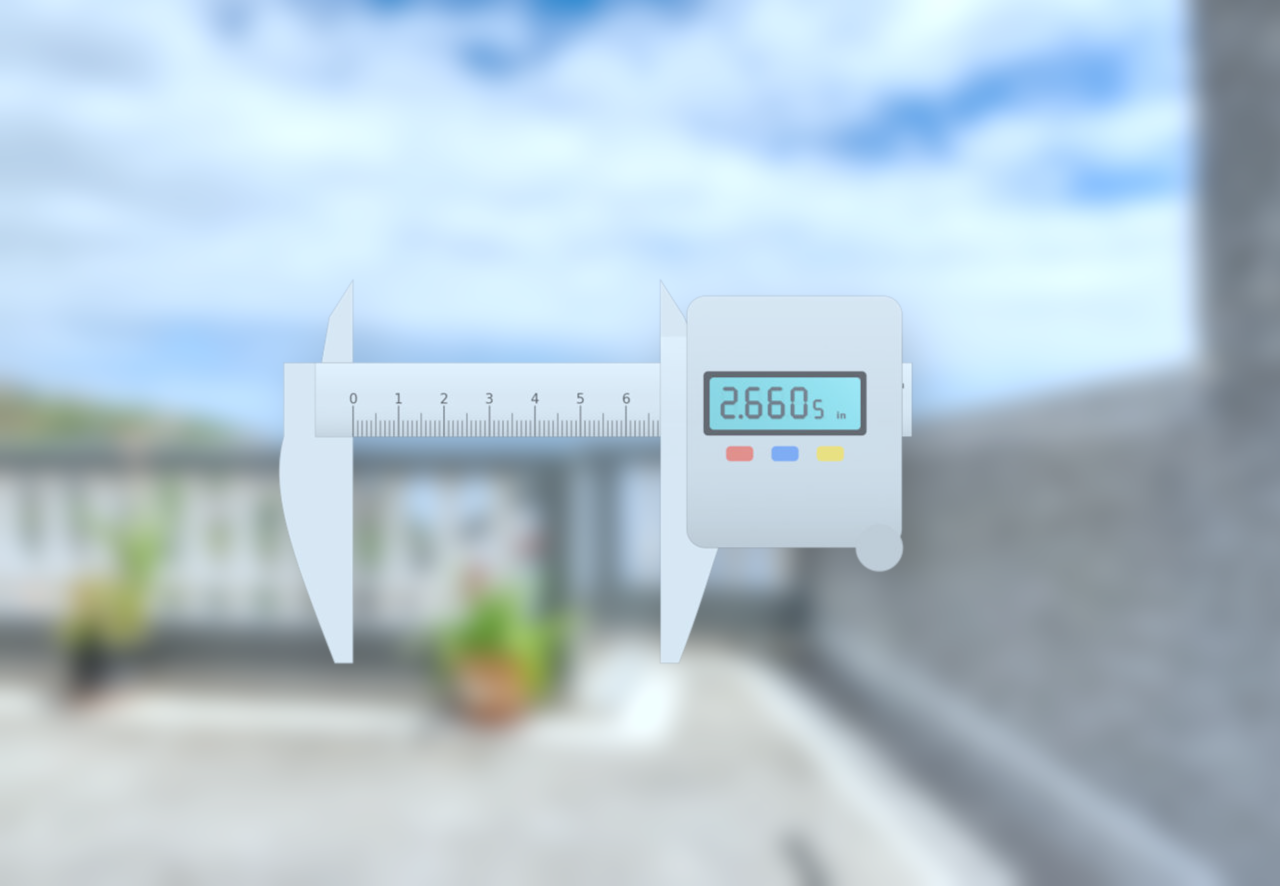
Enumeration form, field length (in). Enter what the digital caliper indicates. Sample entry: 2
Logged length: 2.6605
